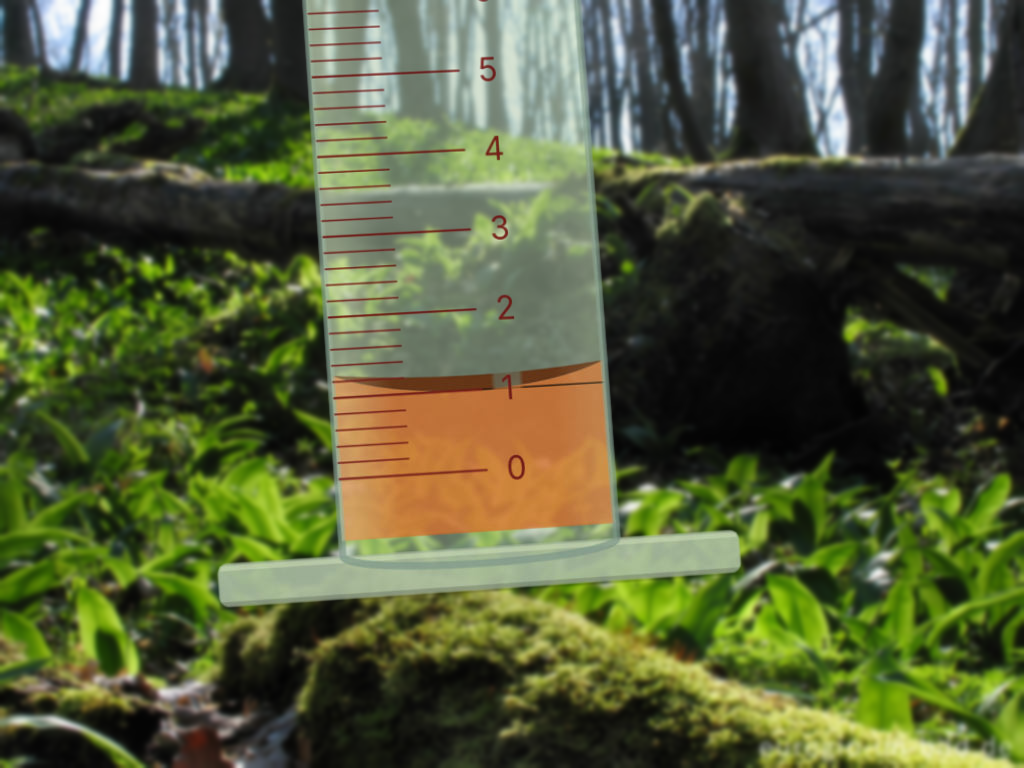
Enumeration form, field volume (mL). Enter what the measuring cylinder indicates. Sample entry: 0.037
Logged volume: 1
